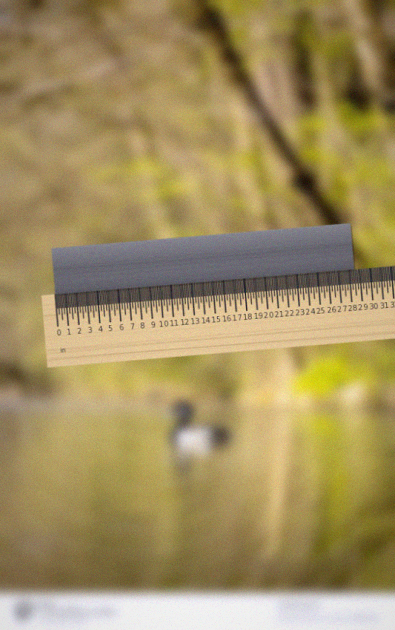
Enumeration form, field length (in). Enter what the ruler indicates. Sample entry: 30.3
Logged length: 28.5
